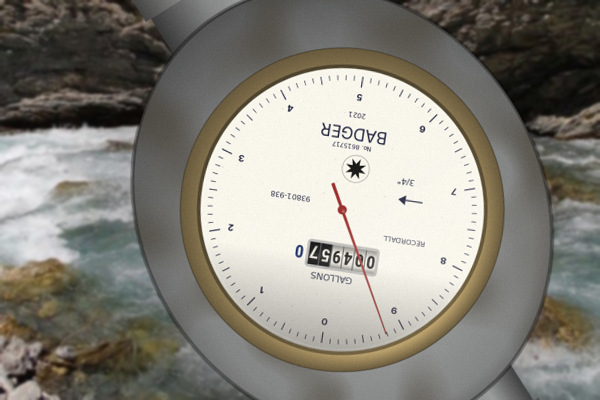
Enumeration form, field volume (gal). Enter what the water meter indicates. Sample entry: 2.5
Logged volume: 49569.2
